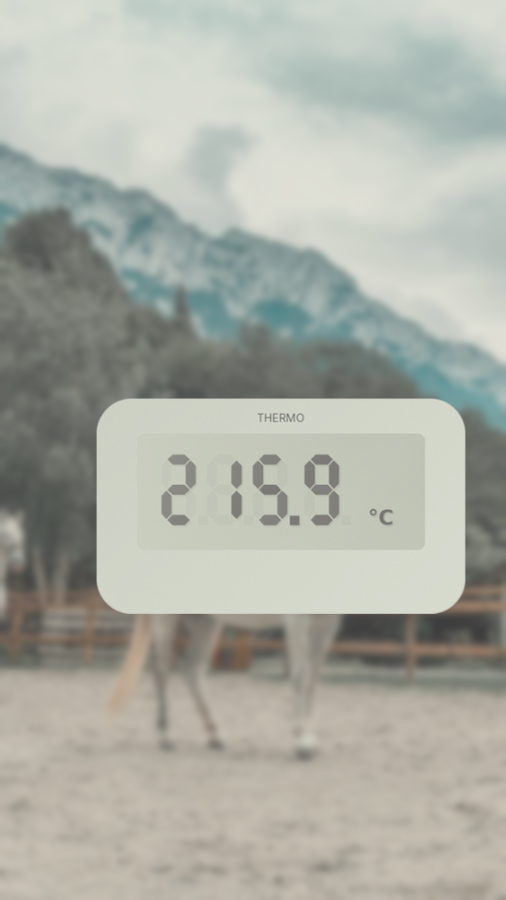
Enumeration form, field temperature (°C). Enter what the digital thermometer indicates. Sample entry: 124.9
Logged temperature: 215.9
